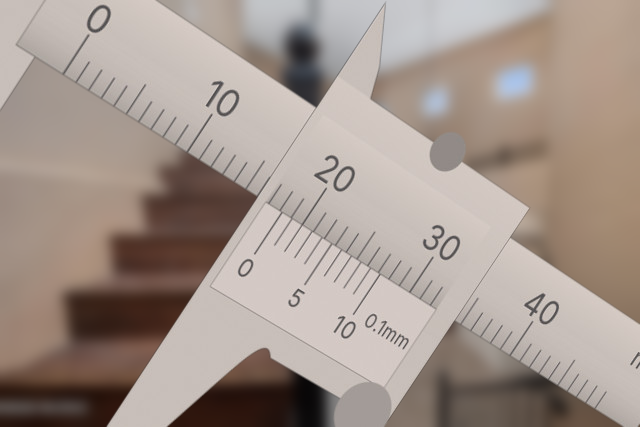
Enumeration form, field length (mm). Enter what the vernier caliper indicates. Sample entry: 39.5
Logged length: 18.2
